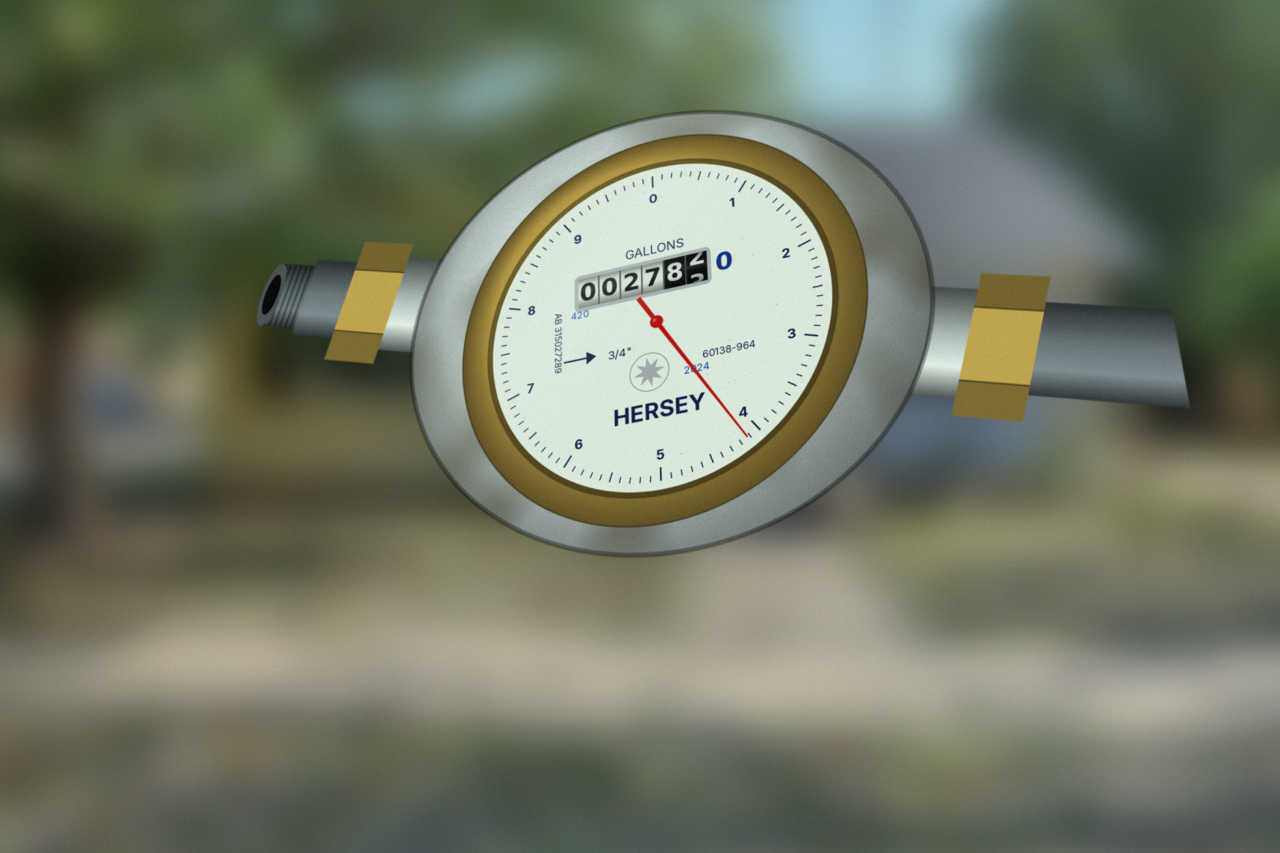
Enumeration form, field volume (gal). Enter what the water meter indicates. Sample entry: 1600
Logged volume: 27824.1
